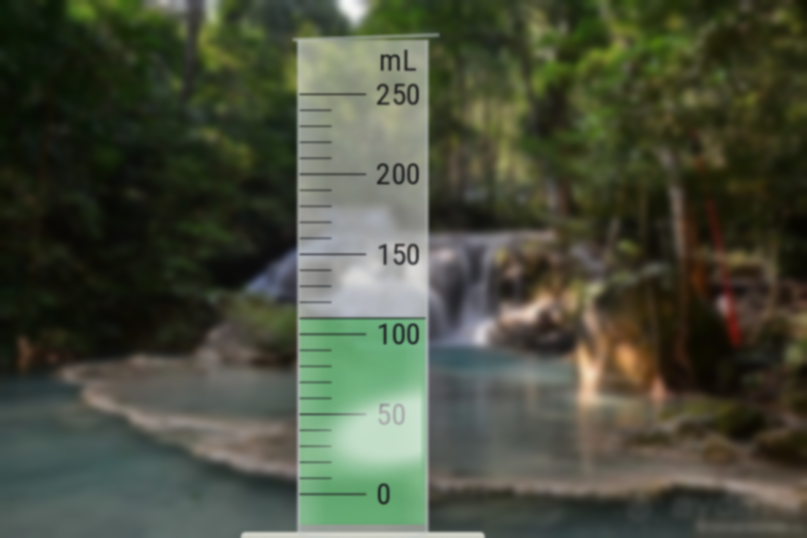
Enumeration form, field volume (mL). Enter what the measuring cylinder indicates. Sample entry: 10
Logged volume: 110
